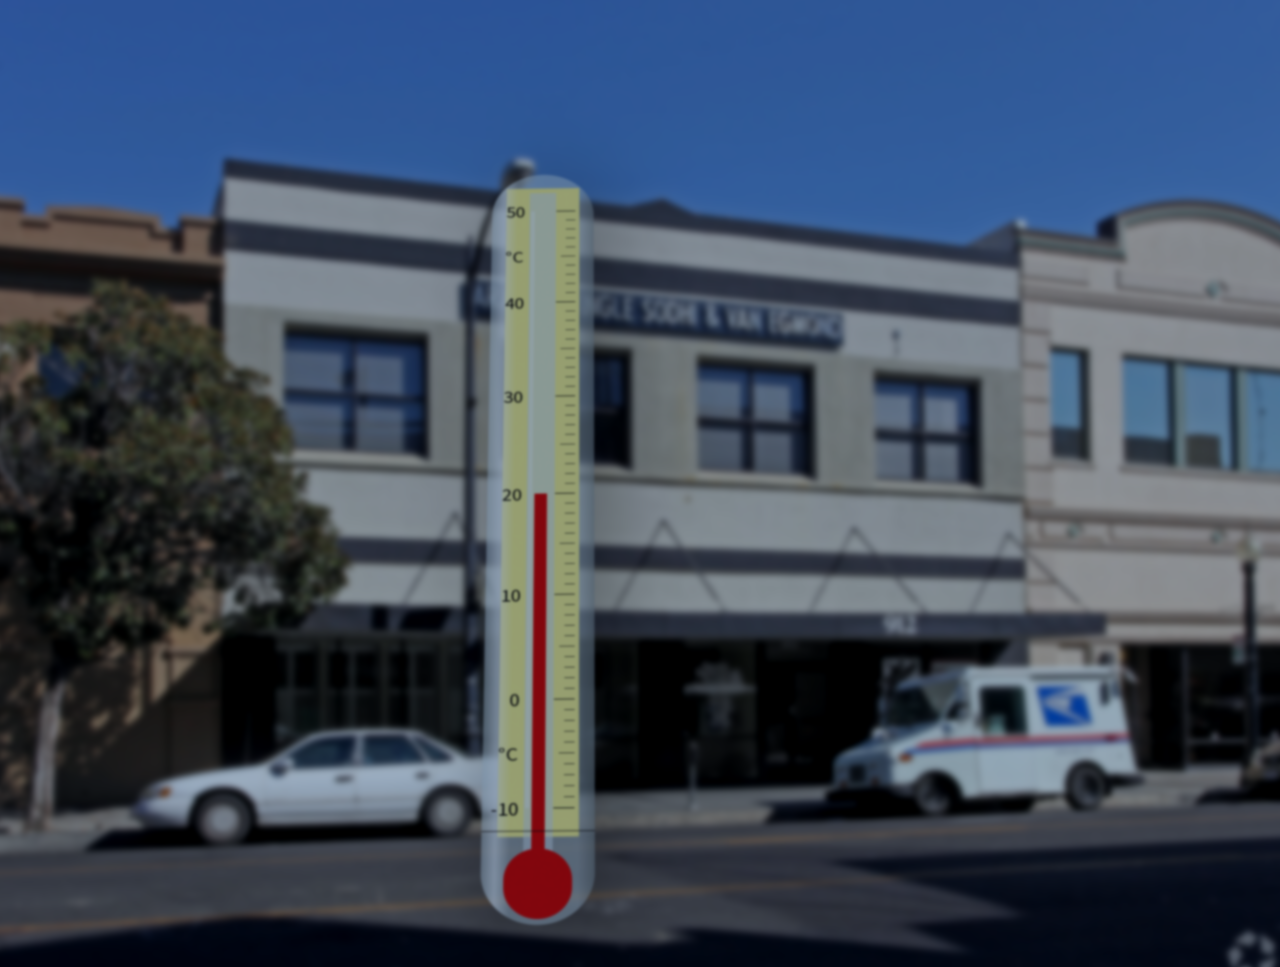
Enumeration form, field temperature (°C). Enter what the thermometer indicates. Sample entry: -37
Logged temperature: 20
